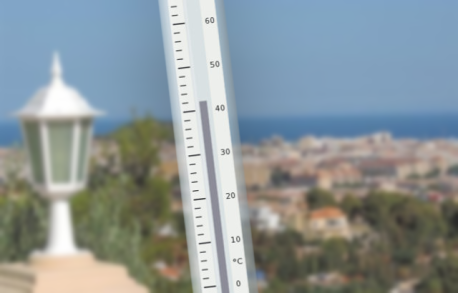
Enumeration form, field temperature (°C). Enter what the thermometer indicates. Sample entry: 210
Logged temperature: 42
